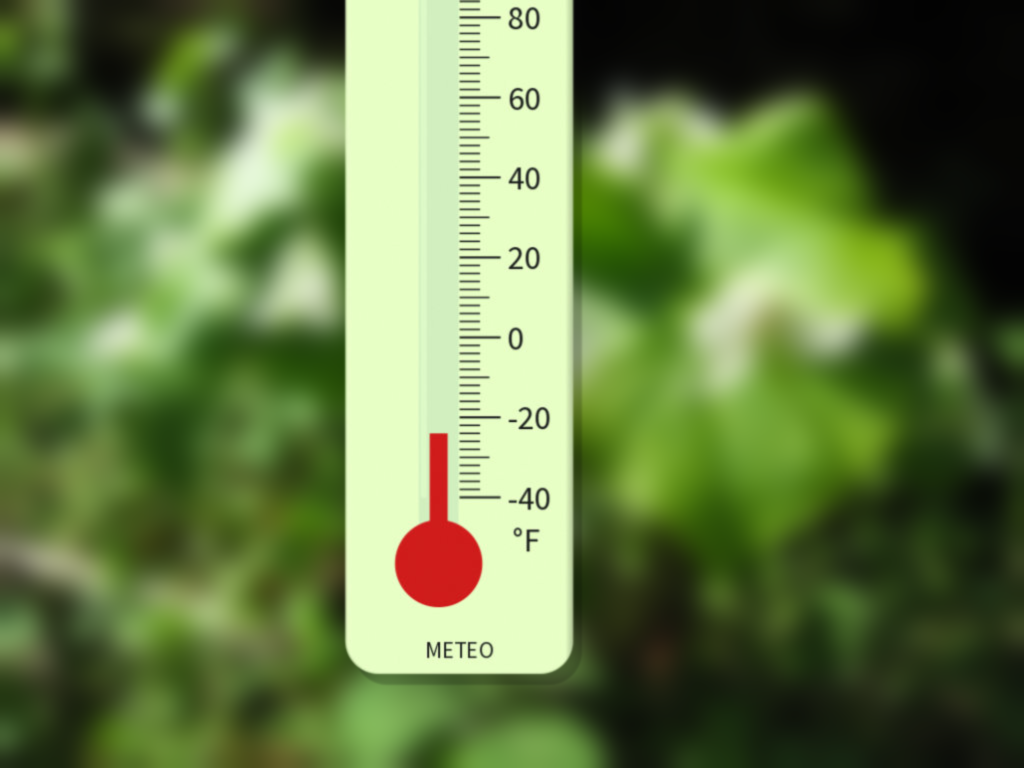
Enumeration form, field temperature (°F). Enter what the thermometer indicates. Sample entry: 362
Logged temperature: -24
